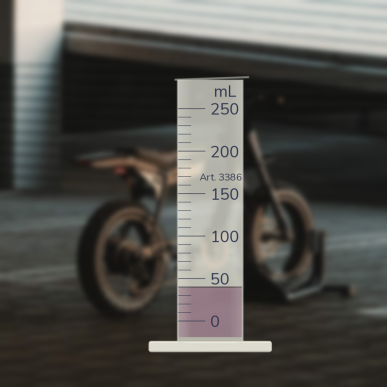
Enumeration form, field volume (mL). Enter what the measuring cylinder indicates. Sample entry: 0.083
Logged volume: 40
